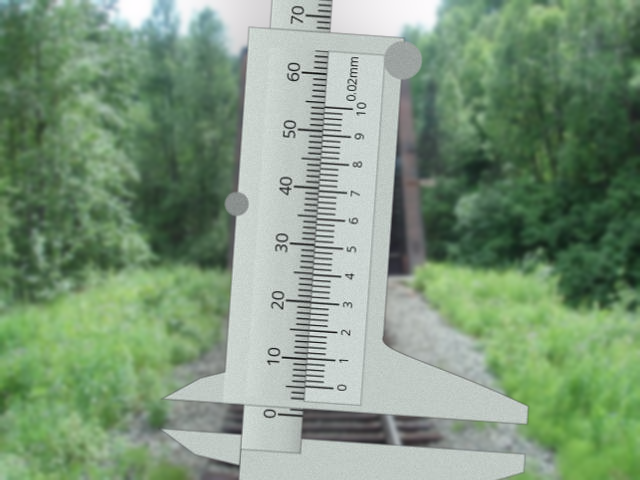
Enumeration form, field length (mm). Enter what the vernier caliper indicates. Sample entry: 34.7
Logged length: 5.2
